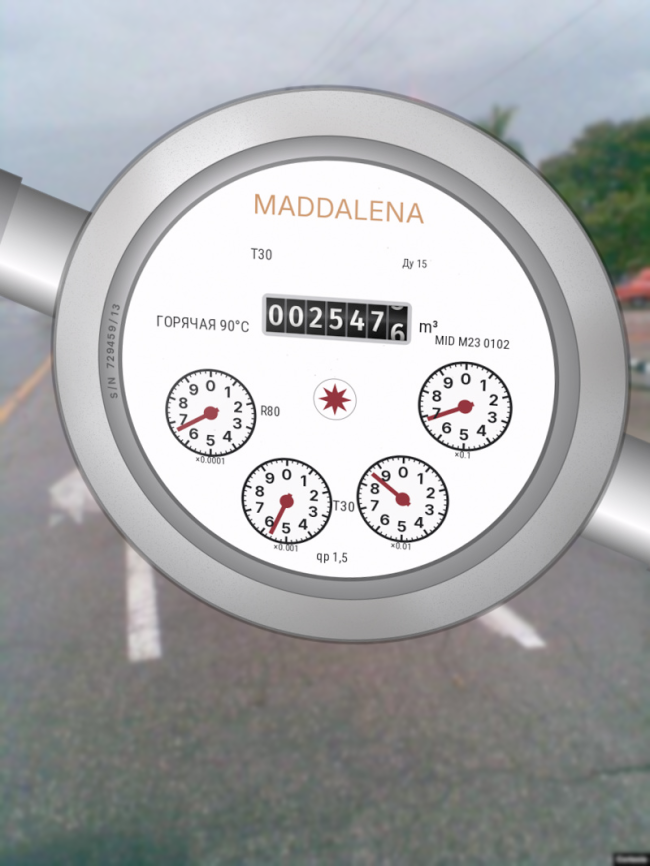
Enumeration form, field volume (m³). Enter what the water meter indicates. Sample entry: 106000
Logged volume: 25475.6856
